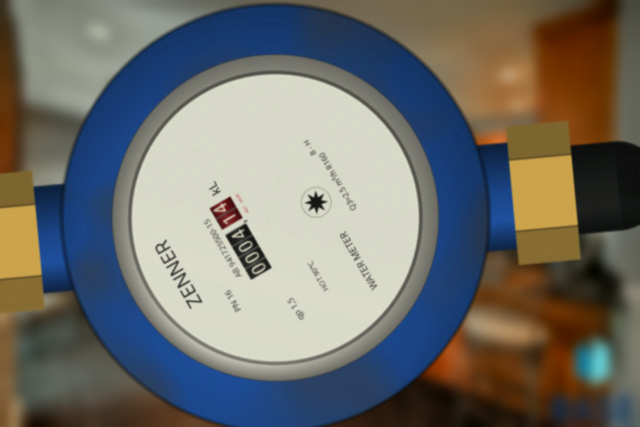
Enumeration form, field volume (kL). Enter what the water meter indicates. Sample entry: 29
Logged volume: 4.14
